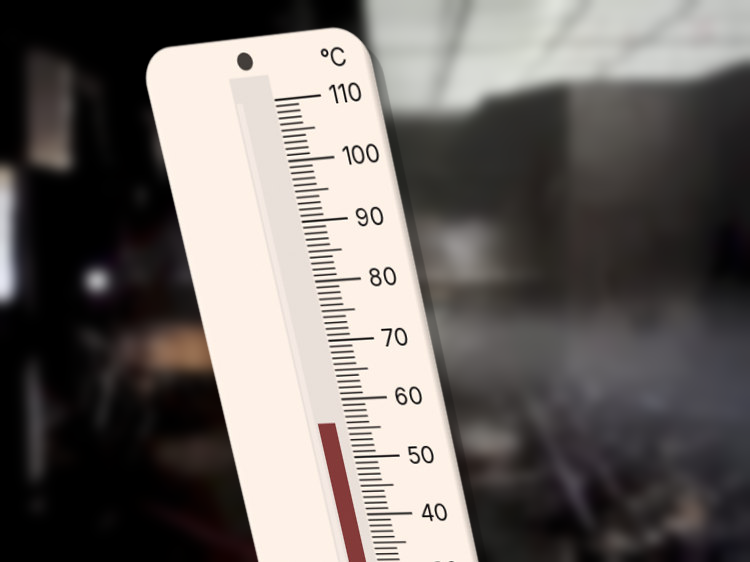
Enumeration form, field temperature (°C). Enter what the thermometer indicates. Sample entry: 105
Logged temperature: 56
